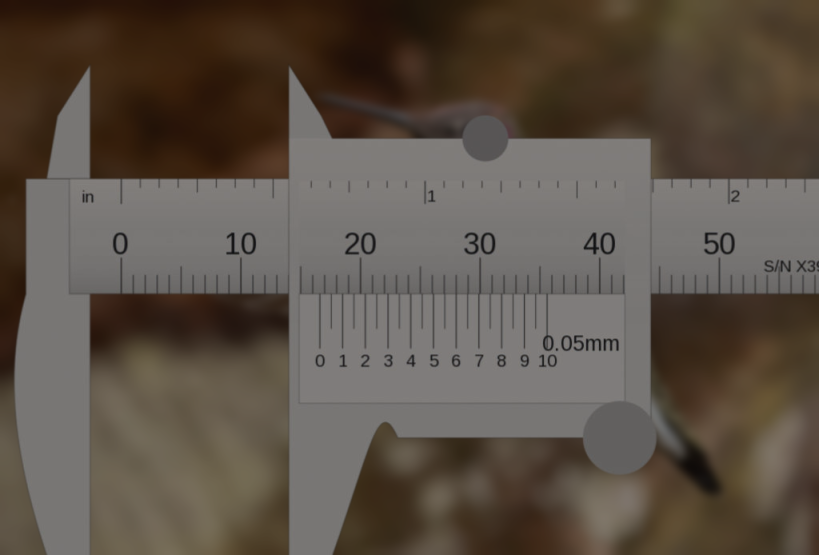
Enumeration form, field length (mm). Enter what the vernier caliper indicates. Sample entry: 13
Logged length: 16.6
